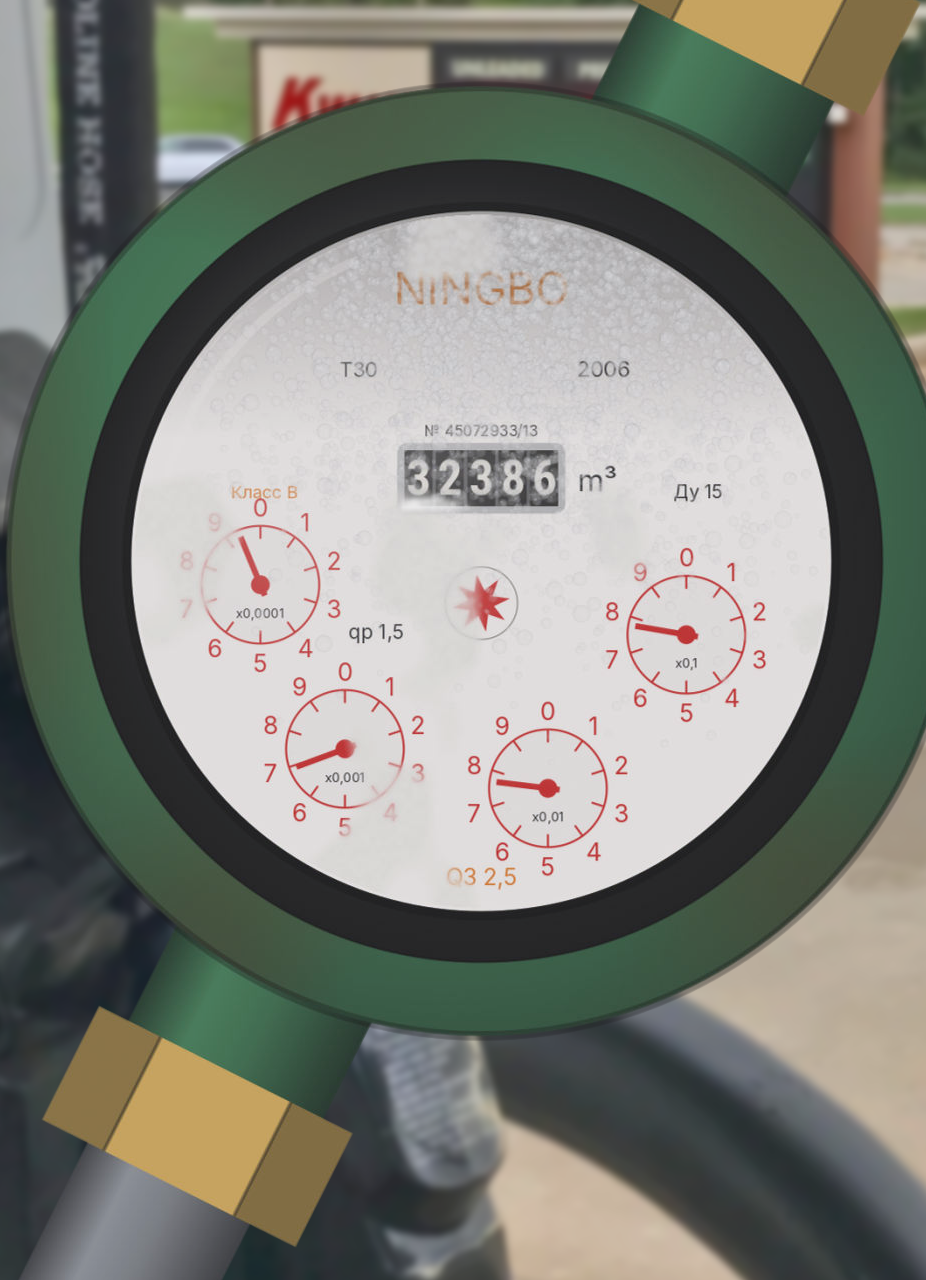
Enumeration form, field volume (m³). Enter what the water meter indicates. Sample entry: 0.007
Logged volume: 32386.7769
